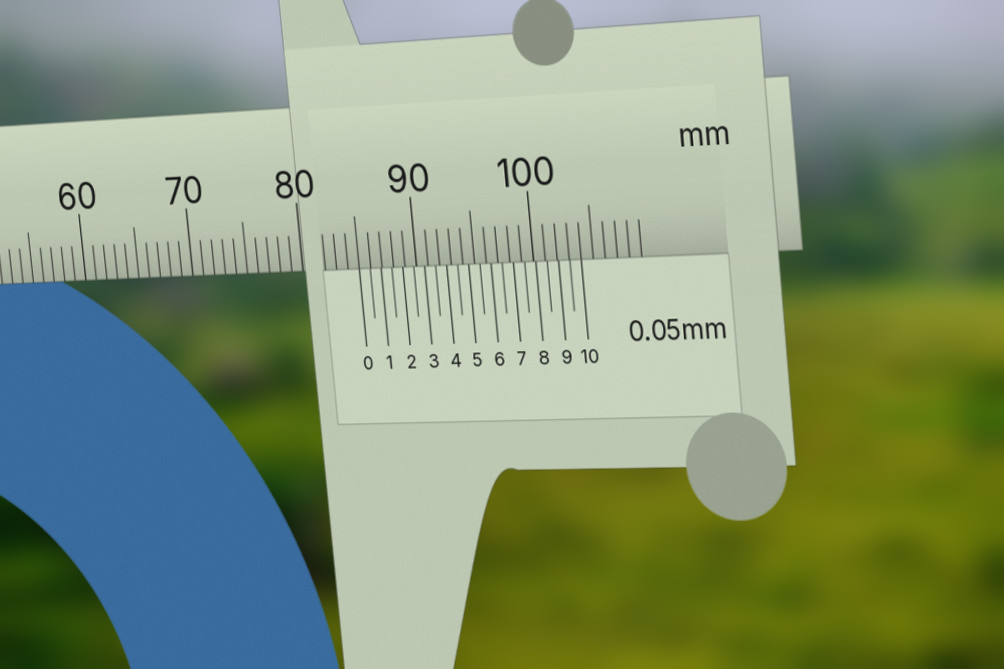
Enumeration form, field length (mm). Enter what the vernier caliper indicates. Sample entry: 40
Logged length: 85.0
